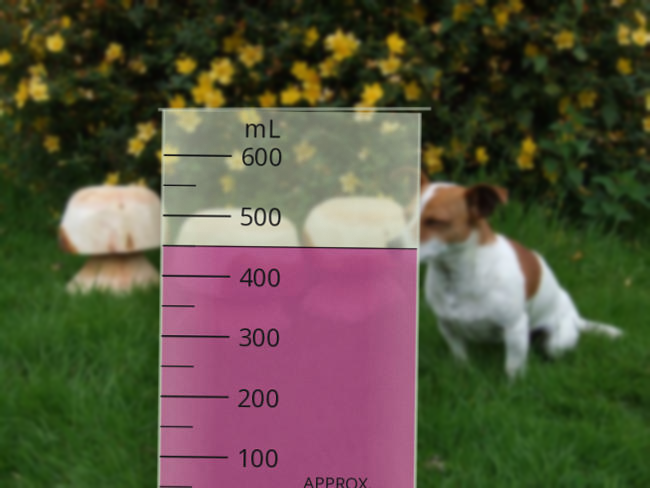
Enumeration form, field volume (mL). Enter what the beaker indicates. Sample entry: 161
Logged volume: 450
